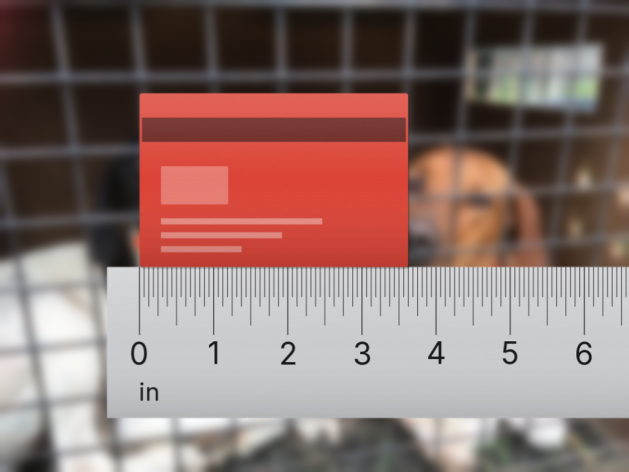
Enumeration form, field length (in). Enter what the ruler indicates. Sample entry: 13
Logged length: 3.625
